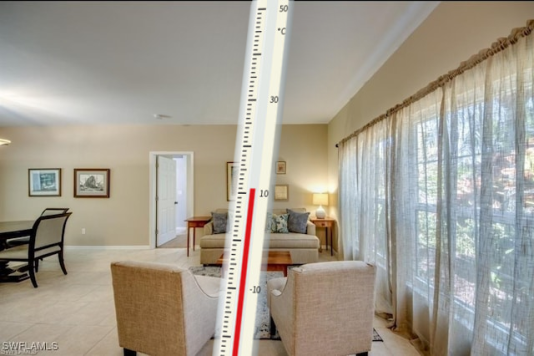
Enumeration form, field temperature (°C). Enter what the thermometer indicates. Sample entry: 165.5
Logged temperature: 11
